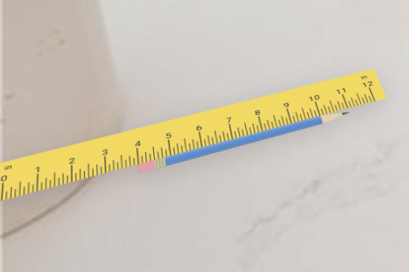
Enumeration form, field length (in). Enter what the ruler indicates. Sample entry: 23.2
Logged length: 7
